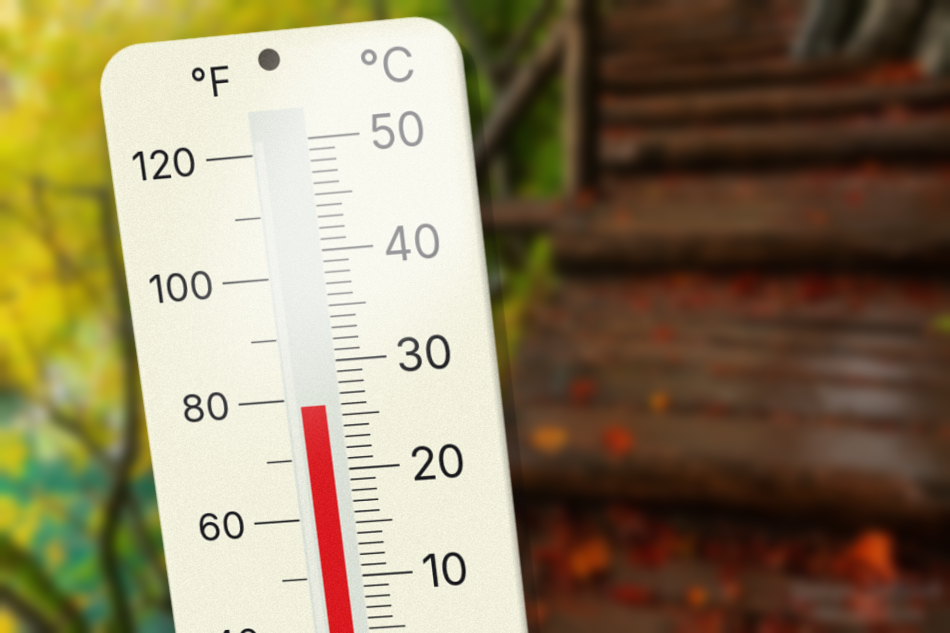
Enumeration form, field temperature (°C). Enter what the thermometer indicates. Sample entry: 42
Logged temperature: 26
